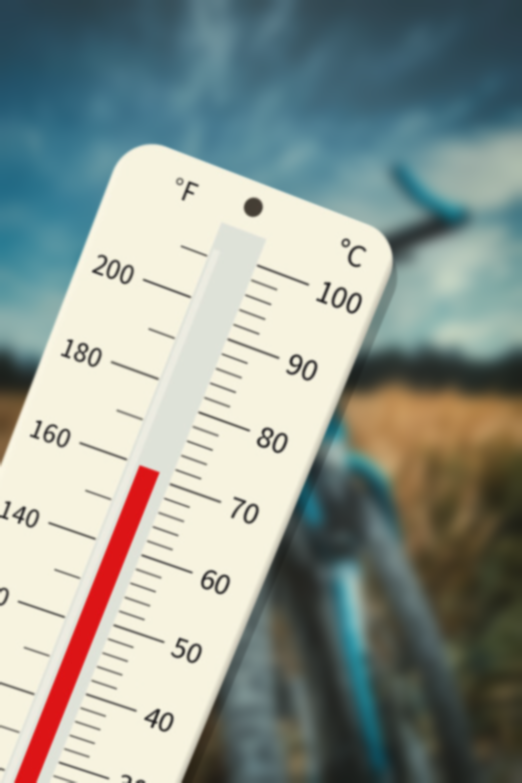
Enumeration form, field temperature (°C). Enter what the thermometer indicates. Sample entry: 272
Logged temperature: 71
